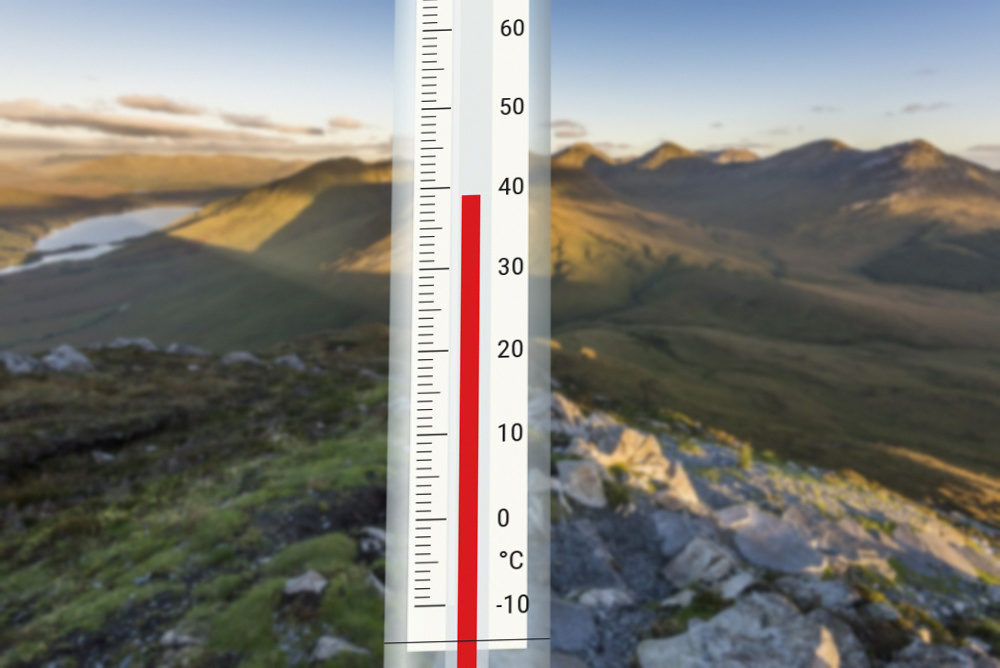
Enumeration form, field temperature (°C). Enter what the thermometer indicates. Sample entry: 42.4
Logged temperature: 39
